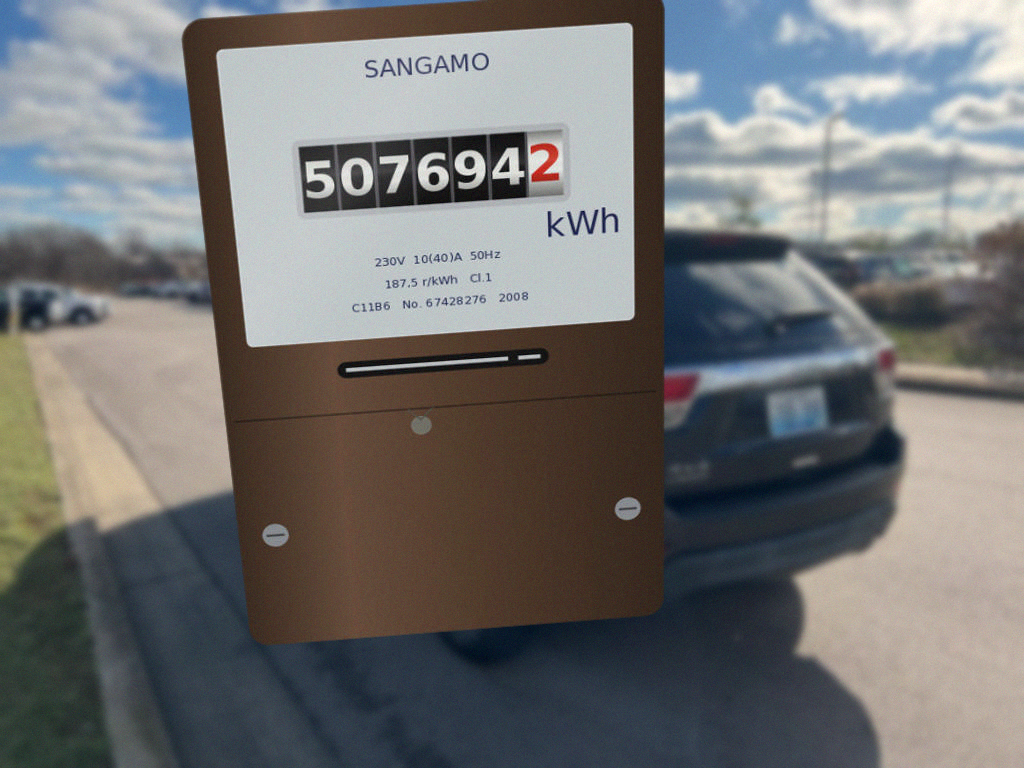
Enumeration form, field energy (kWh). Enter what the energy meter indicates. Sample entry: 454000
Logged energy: 507694.2
